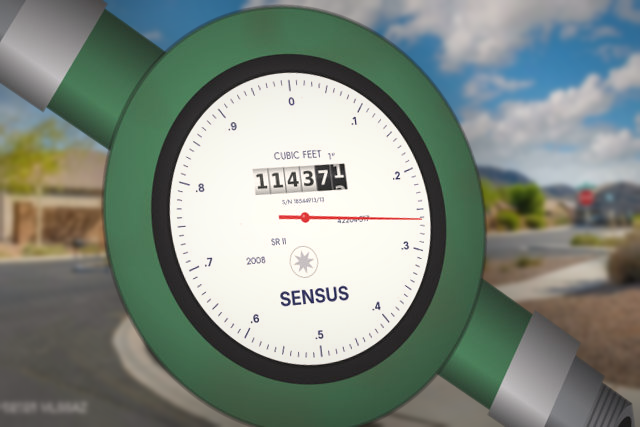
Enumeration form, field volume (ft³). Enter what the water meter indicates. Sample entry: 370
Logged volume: 114371.26
